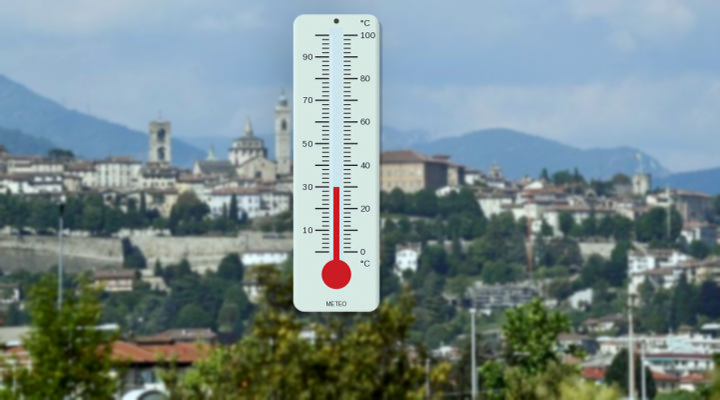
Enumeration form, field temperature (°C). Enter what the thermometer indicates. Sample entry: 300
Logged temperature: 30
